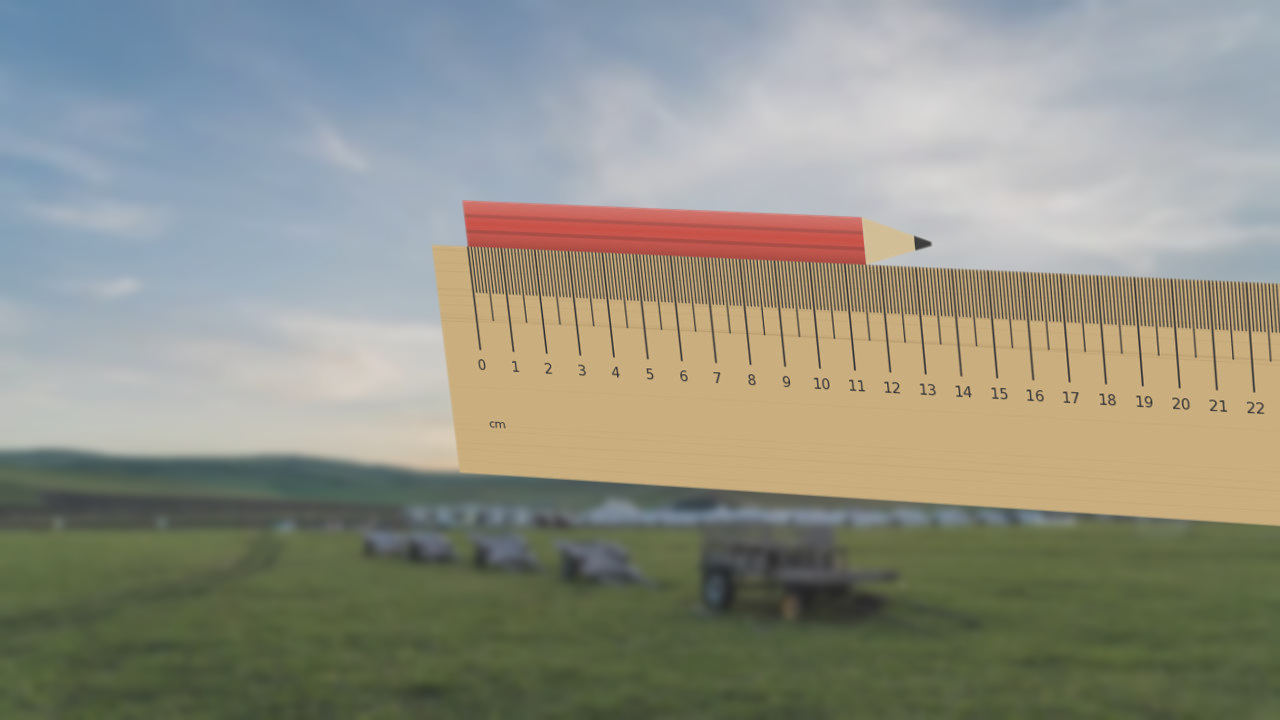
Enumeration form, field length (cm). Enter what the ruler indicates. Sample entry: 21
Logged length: 13.5
